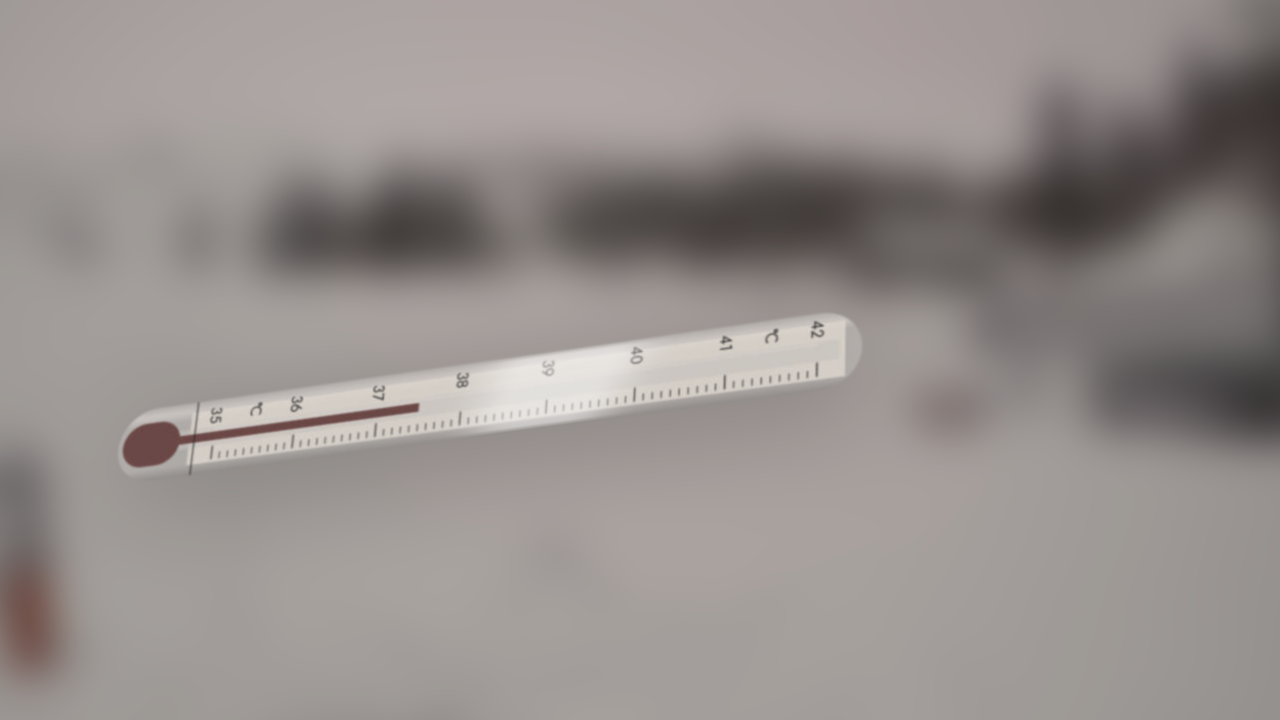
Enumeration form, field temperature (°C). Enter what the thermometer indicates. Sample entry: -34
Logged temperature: 37.5
